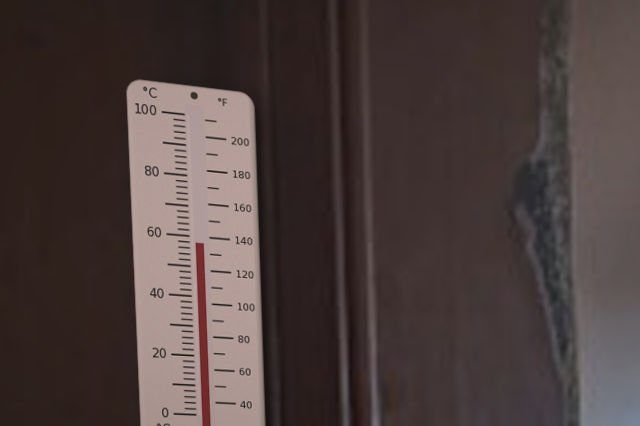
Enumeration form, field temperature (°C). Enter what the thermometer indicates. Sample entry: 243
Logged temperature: 58
